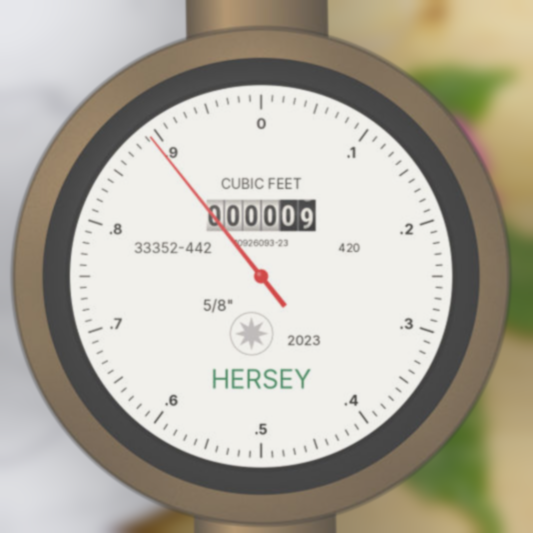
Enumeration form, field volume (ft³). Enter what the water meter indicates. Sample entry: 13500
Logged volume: 8.89
